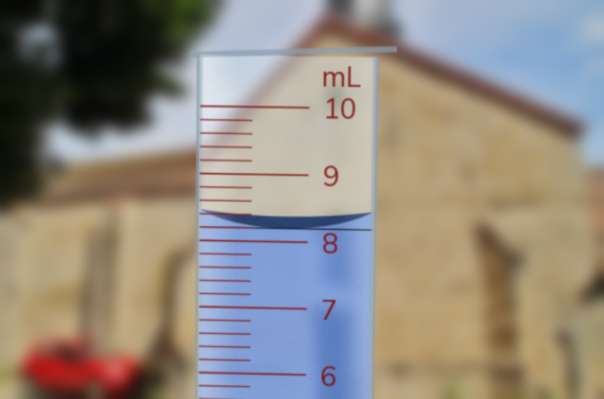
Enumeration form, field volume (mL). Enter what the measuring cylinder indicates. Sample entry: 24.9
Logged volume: 8.2
